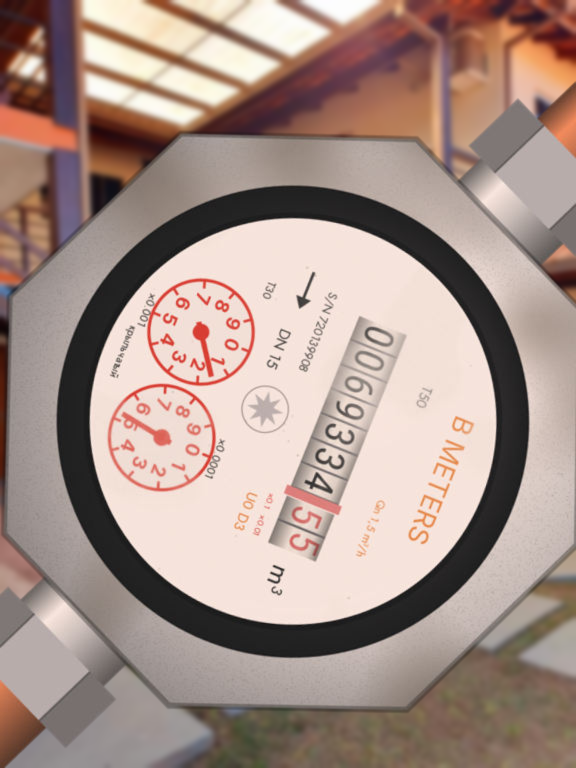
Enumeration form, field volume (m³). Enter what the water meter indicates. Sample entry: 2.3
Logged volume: 69334.5515
